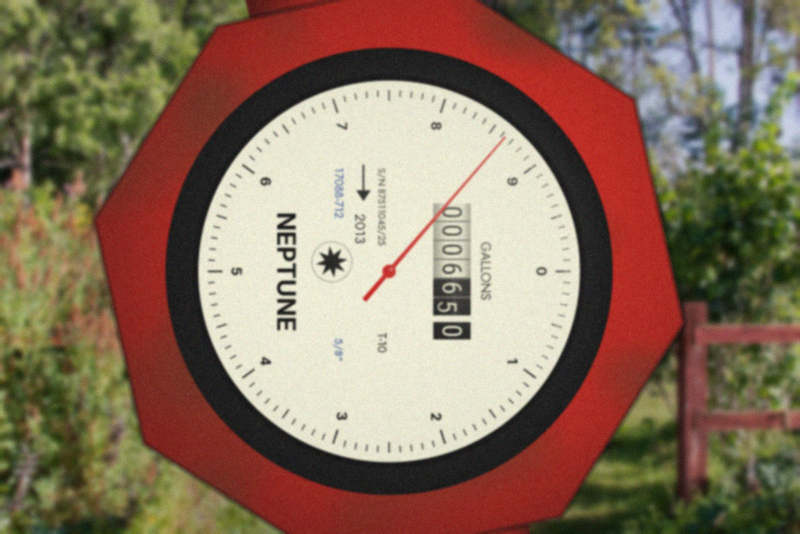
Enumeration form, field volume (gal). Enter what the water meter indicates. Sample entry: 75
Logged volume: 6648.6
